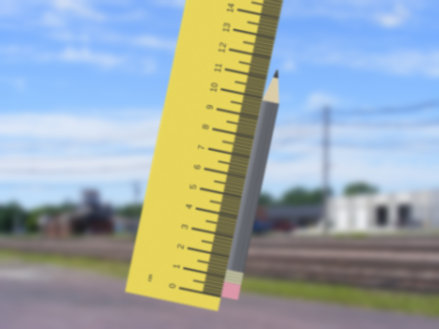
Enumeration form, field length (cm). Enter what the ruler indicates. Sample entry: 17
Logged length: 11.5
